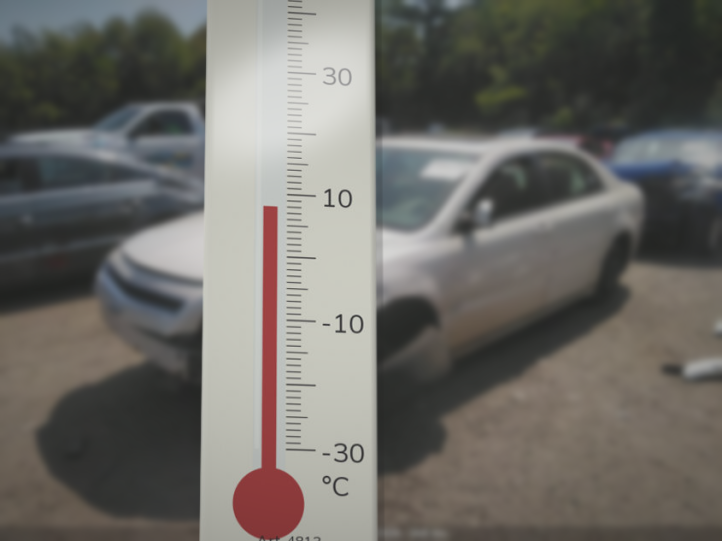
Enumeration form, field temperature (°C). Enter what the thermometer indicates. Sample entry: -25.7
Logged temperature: 8
